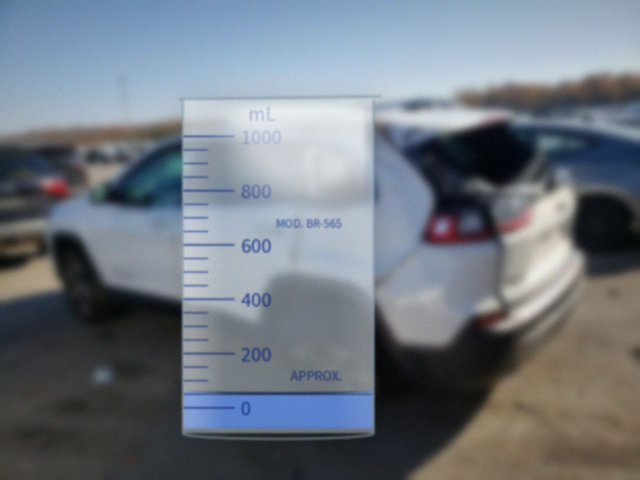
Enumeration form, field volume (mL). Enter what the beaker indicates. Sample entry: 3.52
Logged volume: 50
